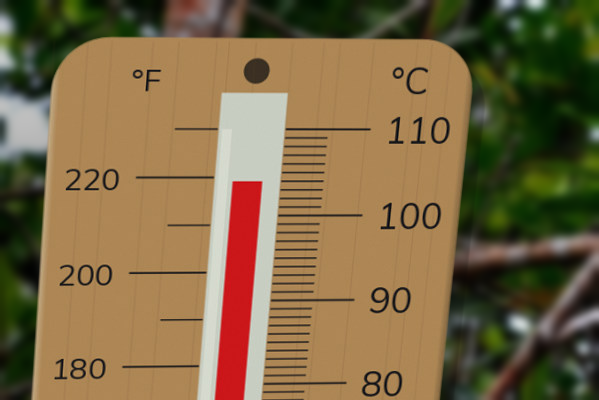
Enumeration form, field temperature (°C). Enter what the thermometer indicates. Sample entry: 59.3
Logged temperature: 104
